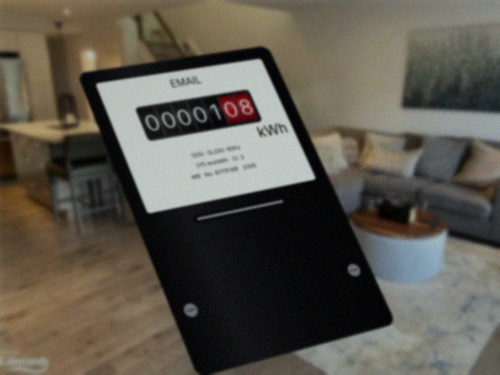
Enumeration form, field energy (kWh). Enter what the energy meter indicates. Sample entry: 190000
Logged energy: 1.08
